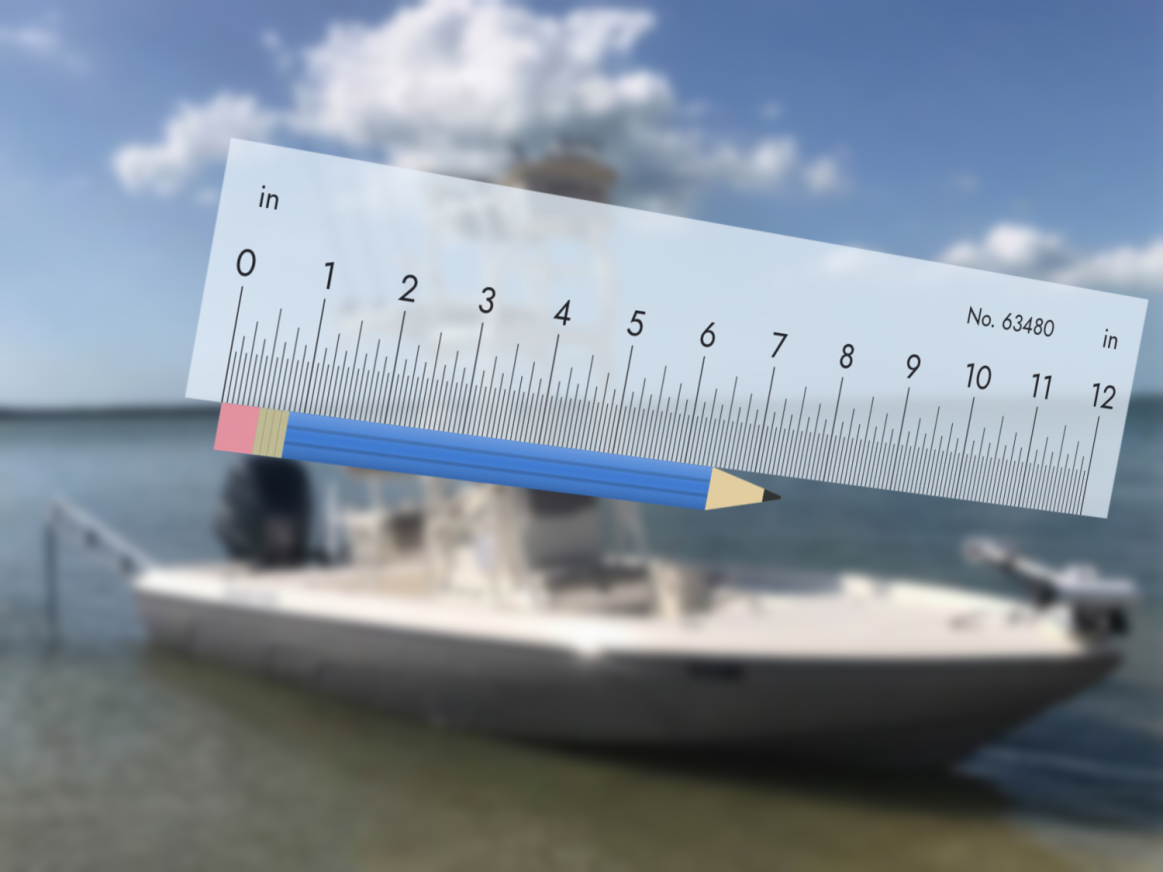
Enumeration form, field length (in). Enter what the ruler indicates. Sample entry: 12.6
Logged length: 7.4375
